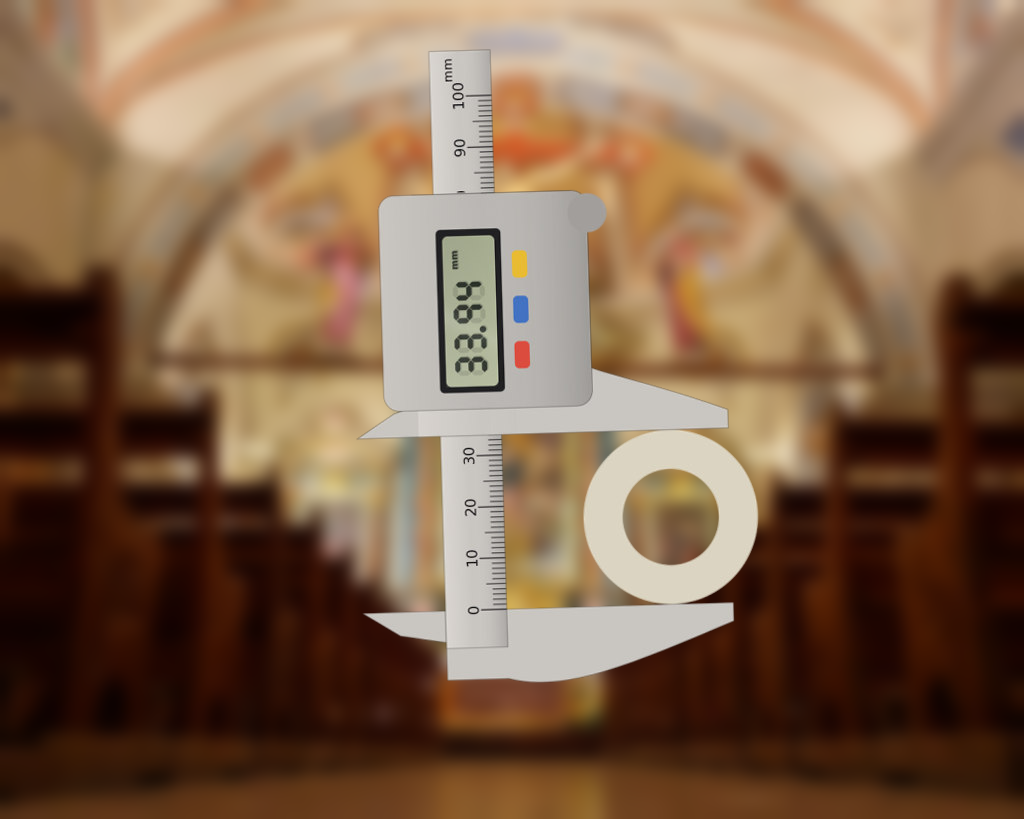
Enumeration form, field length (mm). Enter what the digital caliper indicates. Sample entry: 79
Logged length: 33.94
